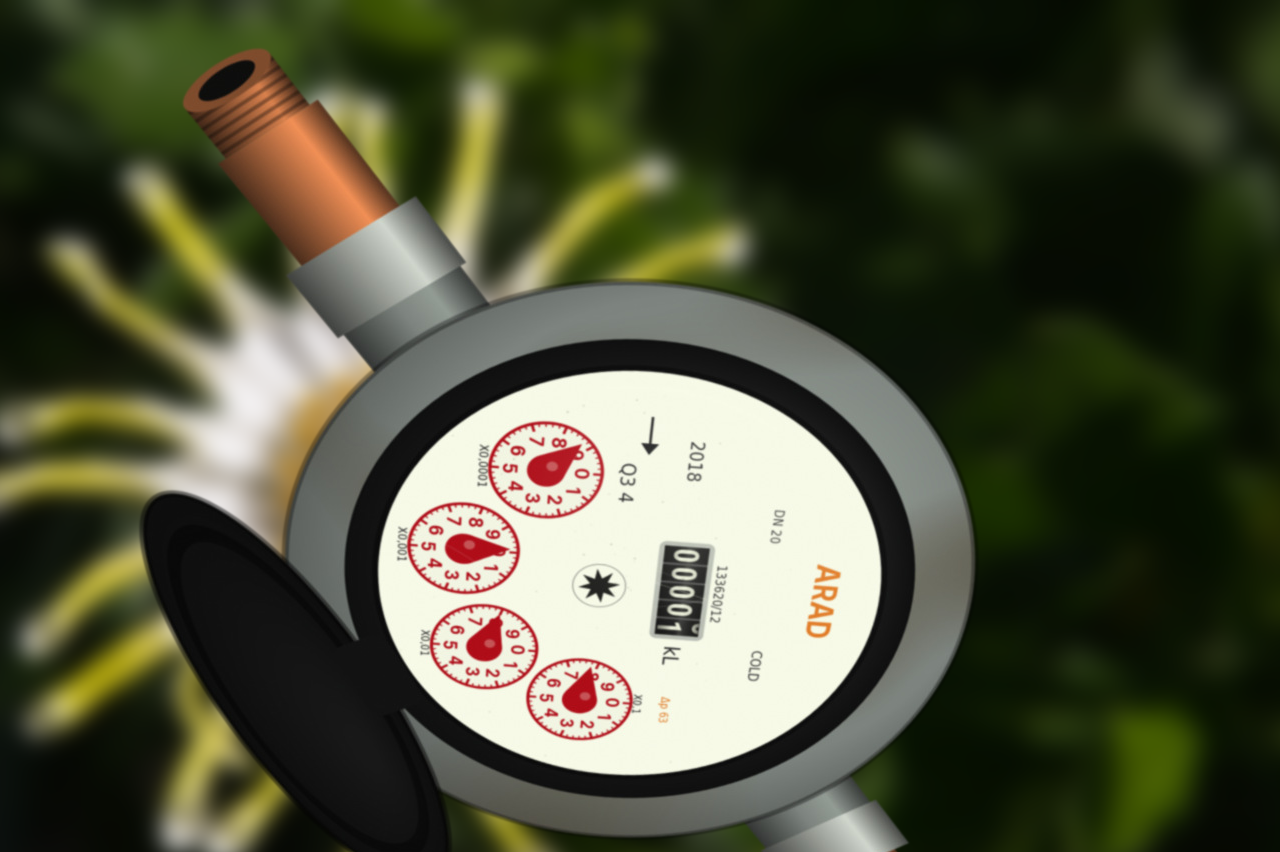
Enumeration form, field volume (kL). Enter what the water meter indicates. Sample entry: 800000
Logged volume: 0.7798
